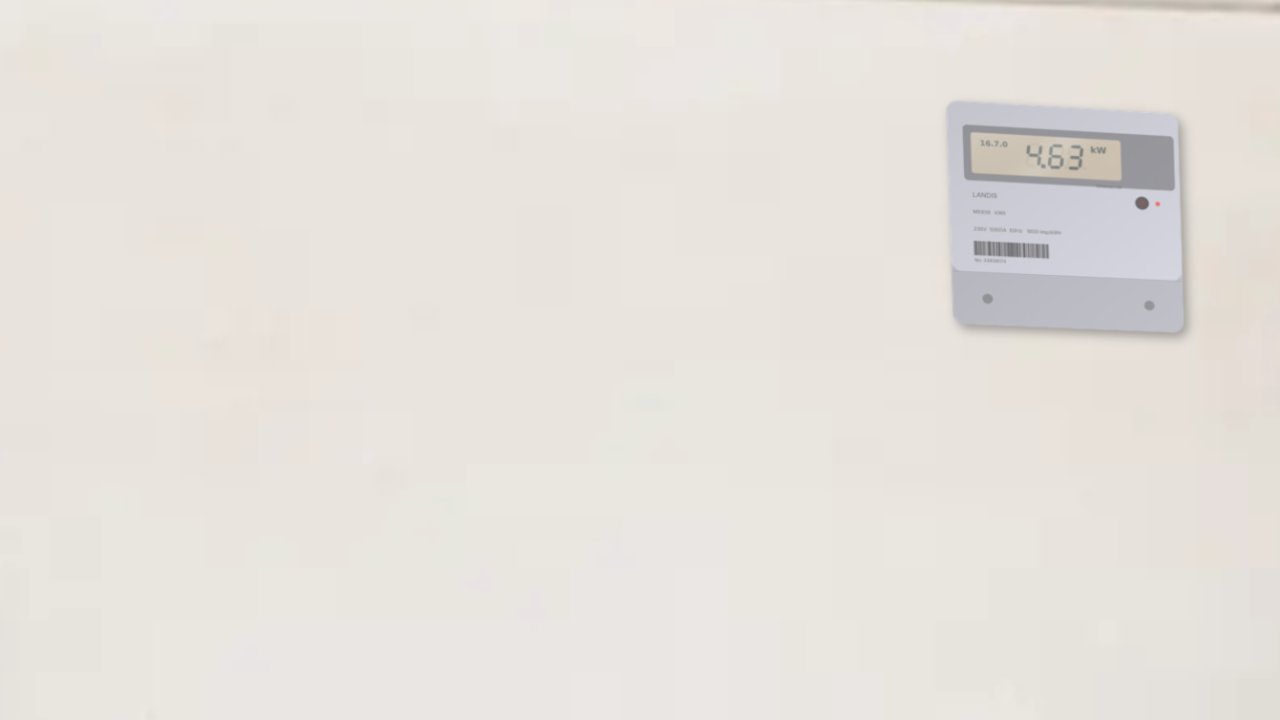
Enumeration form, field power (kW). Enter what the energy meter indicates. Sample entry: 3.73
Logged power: 4.63
